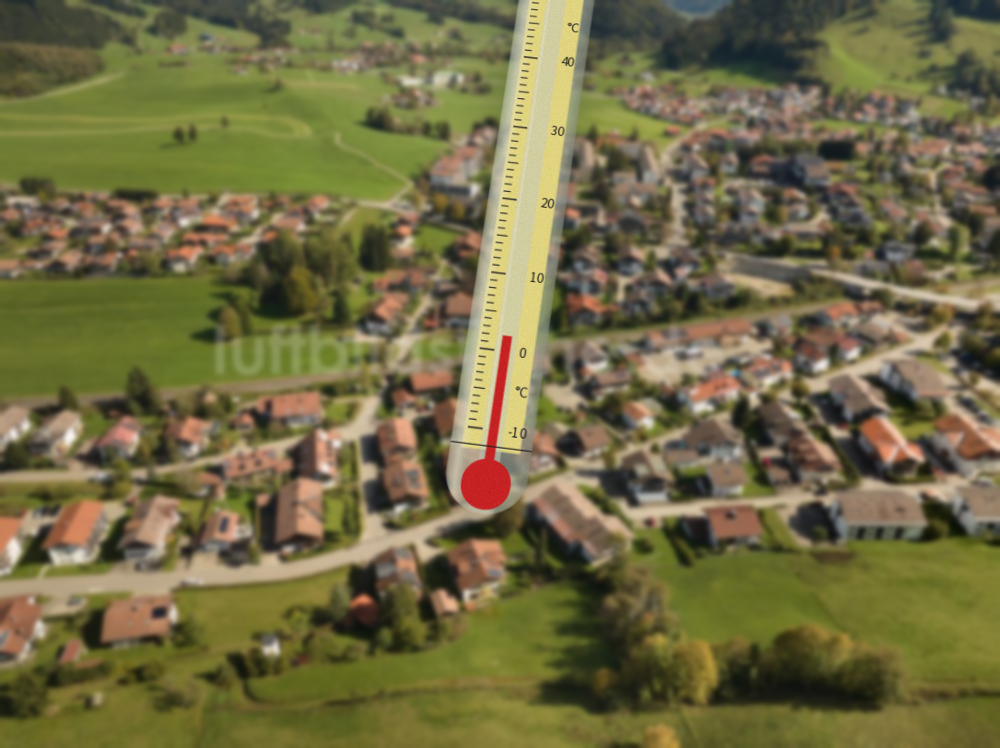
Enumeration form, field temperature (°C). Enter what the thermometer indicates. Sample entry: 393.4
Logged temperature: 2
